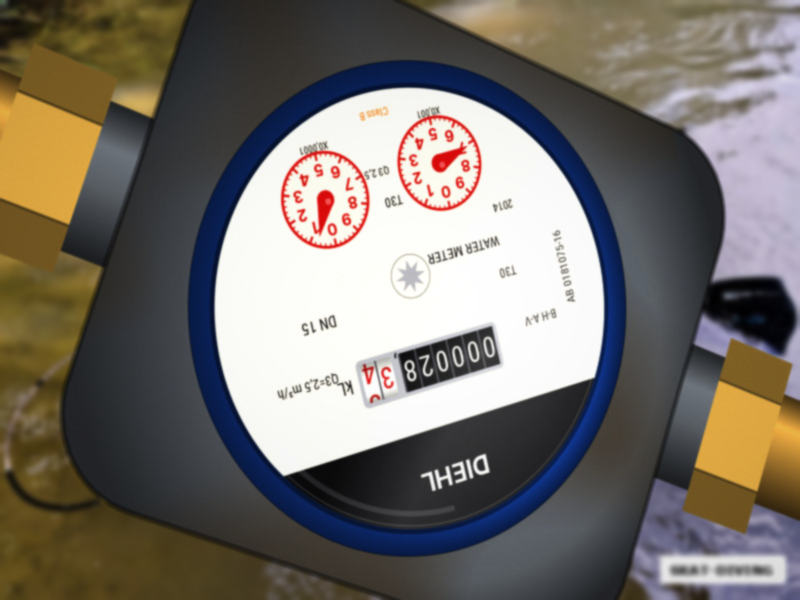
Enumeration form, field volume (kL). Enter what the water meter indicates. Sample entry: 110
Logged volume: 28.3370
